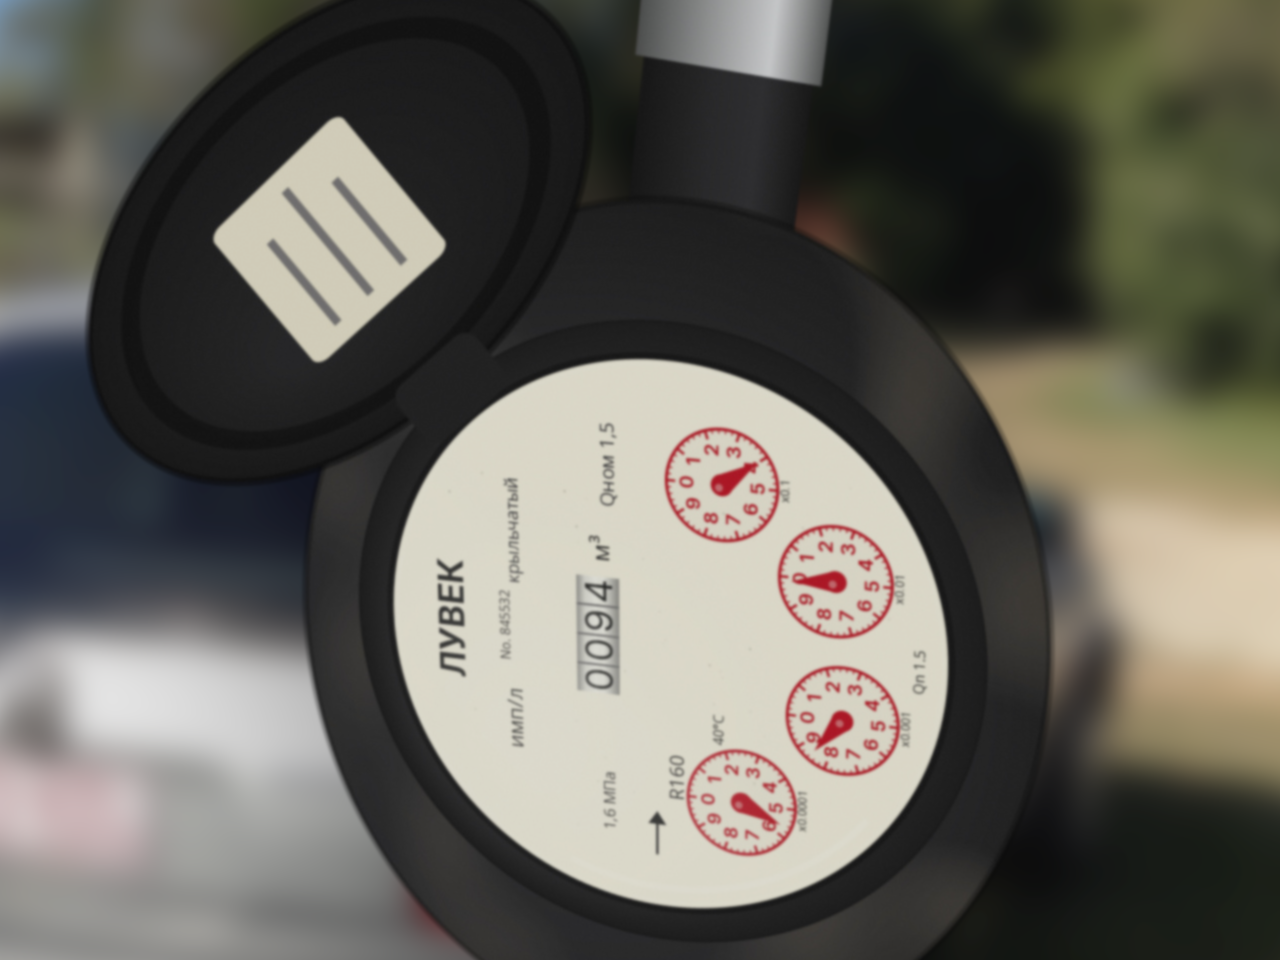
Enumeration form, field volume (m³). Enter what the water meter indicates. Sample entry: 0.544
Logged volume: 94.3985
